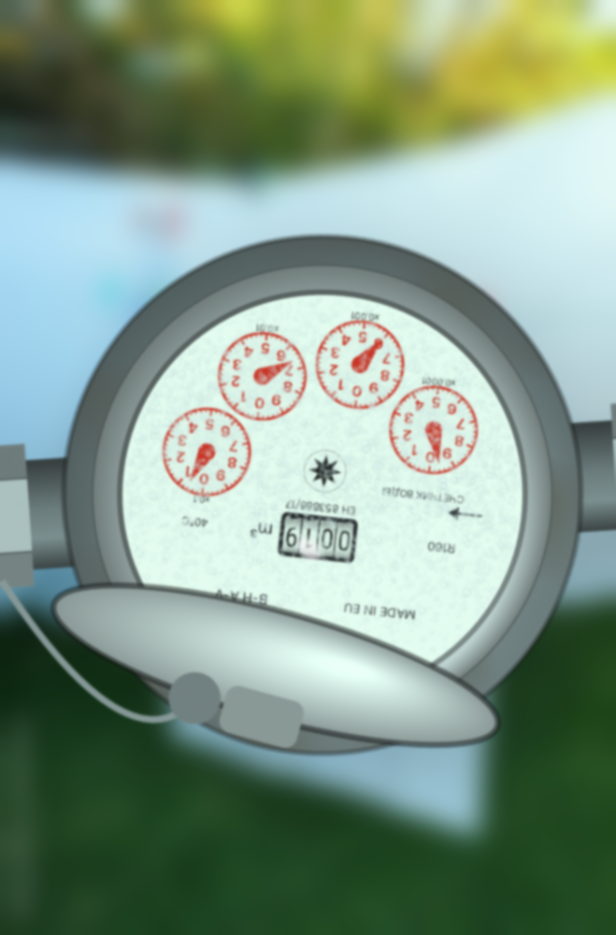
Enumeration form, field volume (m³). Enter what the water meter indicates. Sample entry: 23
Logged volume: 19.0659
